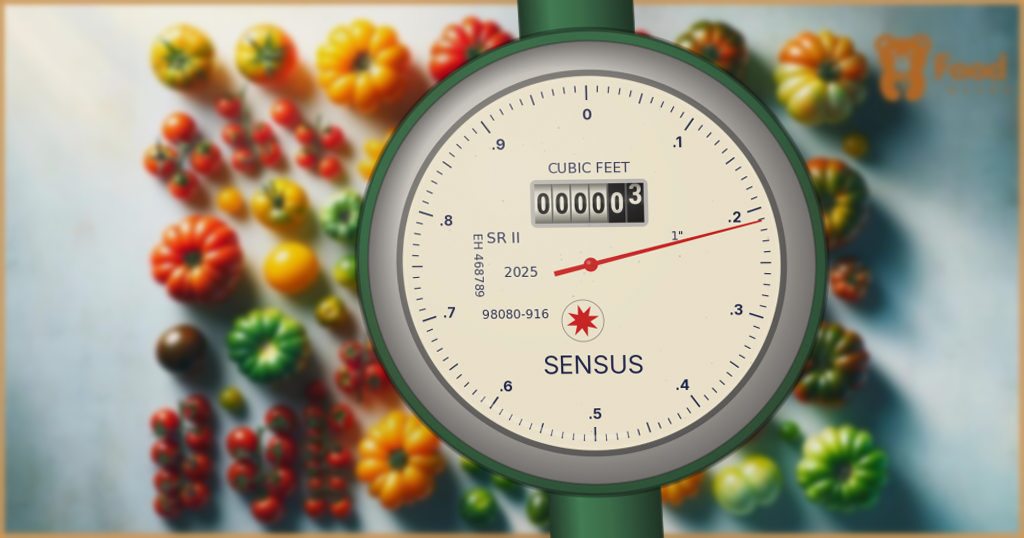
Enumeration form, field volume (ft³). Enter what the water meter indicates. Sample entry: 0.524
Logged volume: 3.21
